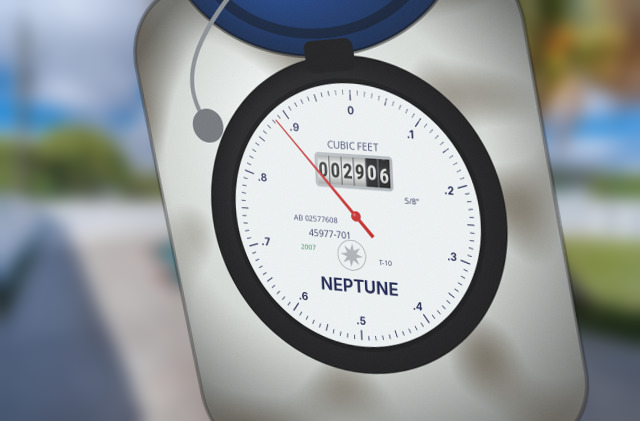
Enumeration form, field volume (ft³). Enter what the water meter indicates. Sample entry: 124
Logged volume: 2905.88
